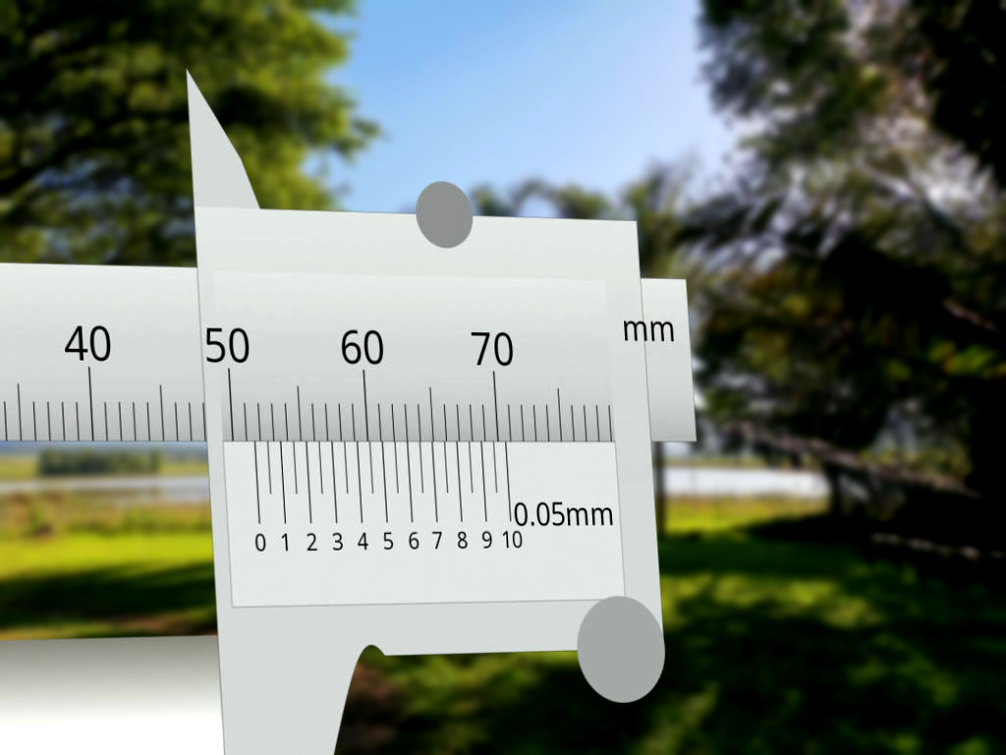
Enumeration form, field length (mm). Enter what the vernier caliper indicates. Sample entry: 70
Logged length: 51.6
